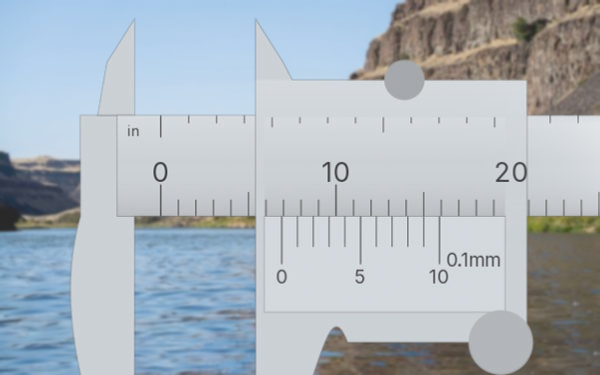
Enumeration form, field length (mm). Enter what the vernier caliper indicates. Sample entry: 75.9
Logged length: 6.9
